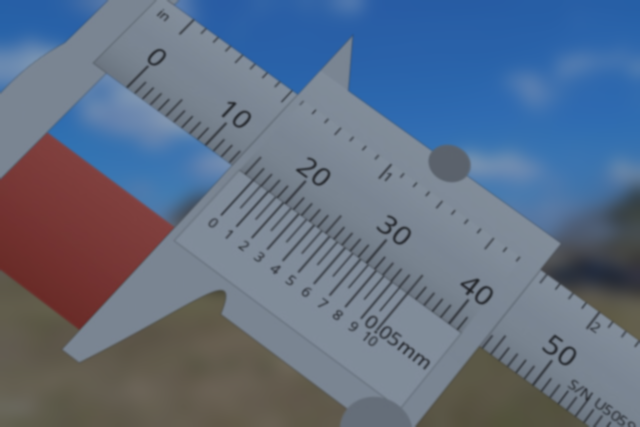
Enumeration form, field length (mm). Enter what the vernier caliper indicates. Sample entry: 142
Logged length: 16.0
